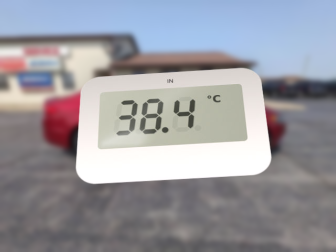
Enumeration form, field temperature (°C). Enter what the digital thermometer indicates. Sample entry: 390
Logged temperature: 38.4
